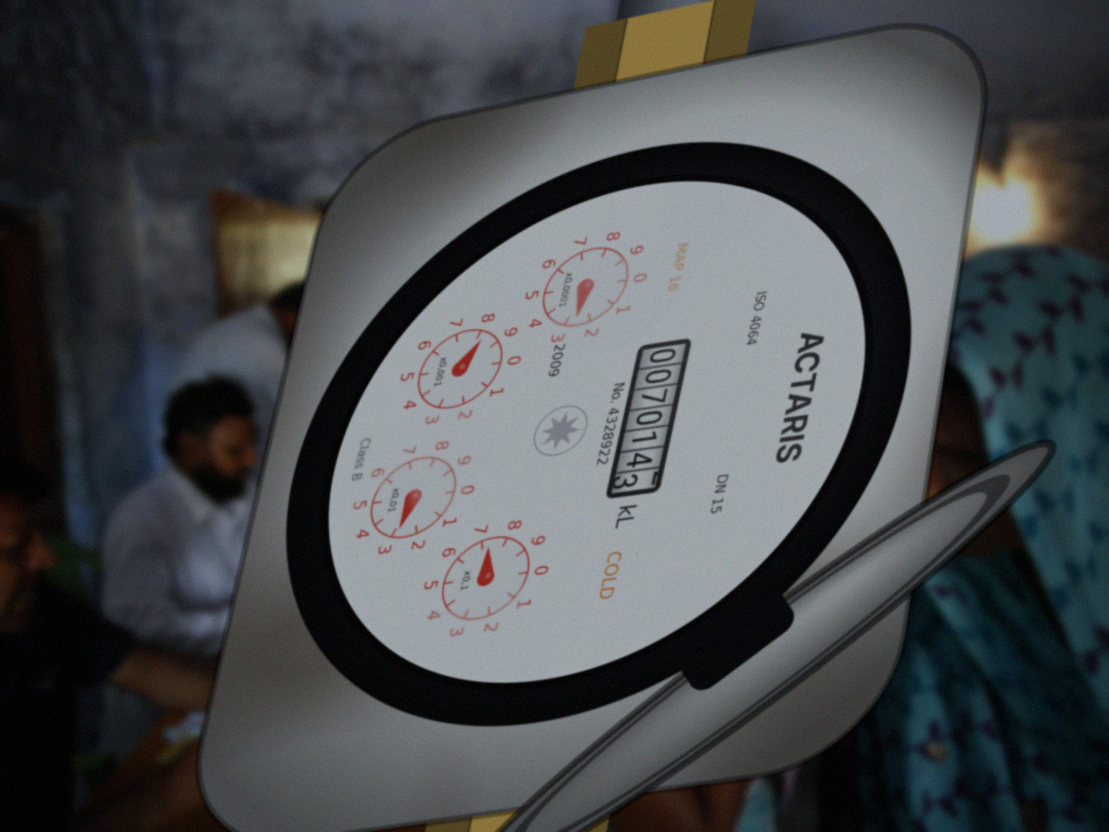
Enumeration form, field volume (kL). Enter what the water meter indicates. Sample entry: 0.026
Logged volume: 70142.7282
